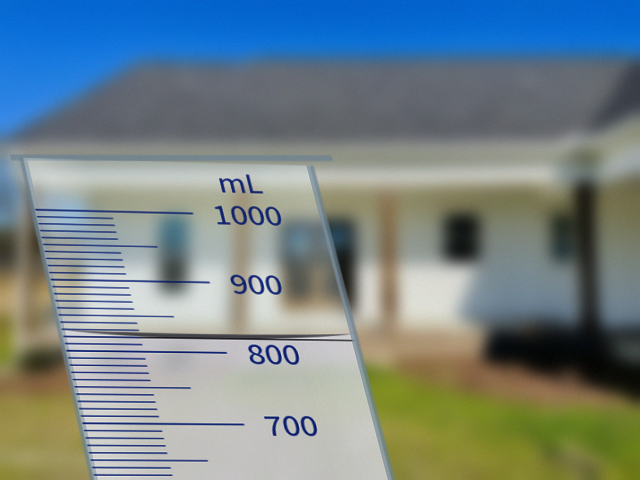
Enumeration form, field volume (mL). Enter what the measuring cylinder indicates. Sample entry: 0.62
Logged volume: 820
